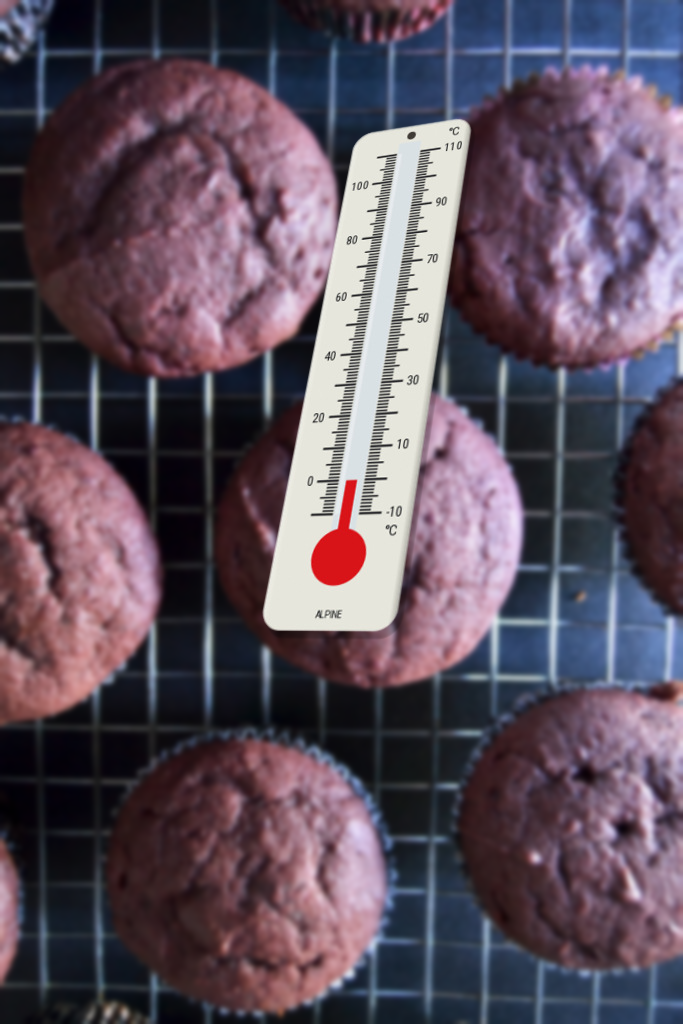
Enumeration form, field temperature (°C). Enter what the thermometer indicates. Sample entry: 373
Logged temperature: 0
